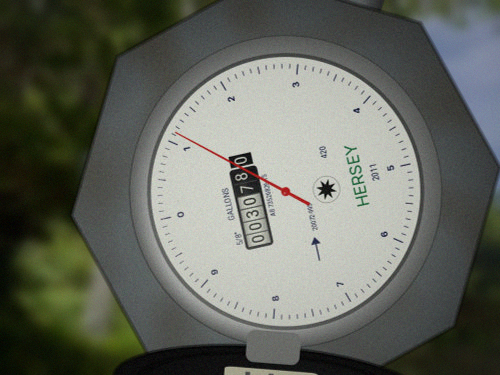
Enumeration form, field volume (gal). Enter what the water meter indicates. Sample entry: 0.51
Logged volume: 30781.1
